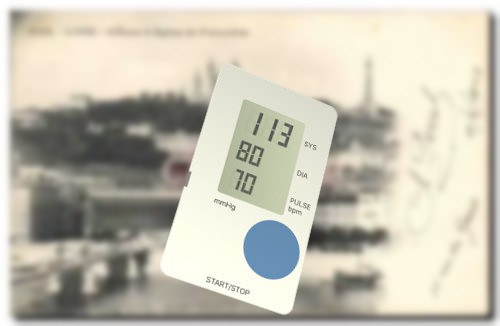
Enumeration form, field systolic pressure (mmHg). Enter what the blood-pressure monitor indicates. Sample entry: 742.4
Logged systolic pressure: 113
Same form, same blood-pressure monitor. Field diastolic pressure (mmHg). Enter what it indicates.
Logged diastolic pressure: 80
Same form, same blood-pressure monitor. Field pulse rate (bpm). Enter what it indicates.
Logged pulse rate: 70
